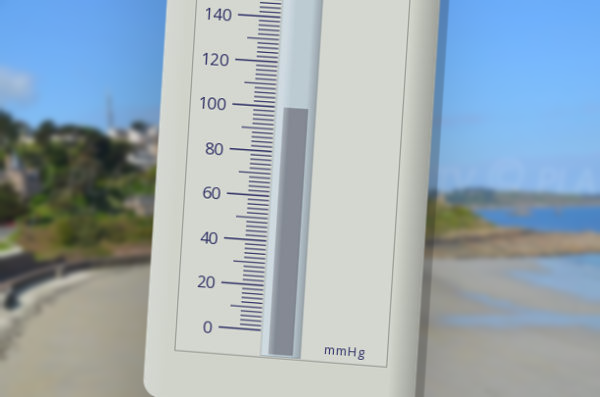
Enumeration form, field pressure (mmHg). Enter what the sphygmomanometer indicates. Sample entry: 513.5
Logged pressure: 100
